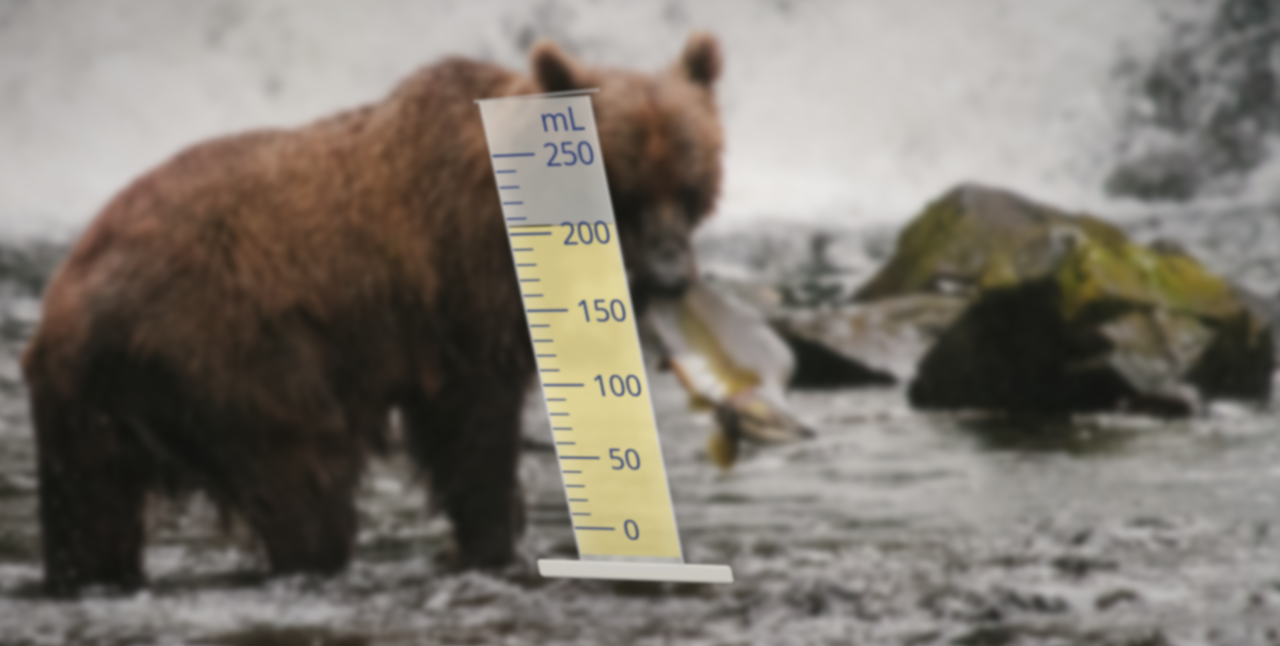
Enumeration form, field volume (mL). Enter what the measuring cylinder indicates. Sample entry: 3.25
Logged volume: 205
